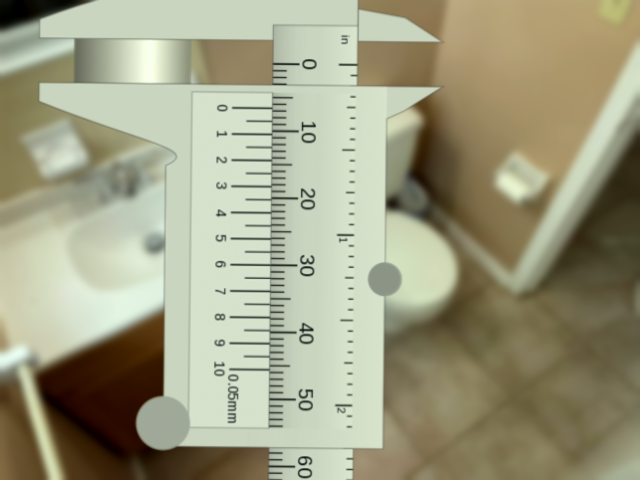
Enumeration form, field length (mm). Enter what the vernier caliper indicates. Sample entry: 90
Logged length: 6.6
